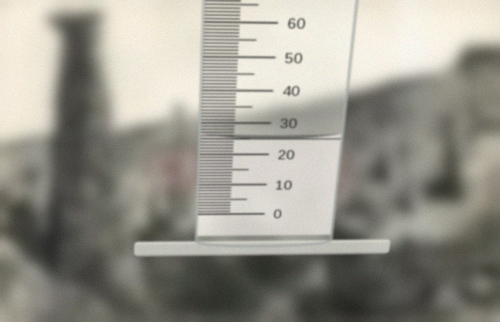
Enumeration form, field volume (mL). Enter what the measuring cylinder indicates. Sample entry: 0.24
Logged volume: 25
